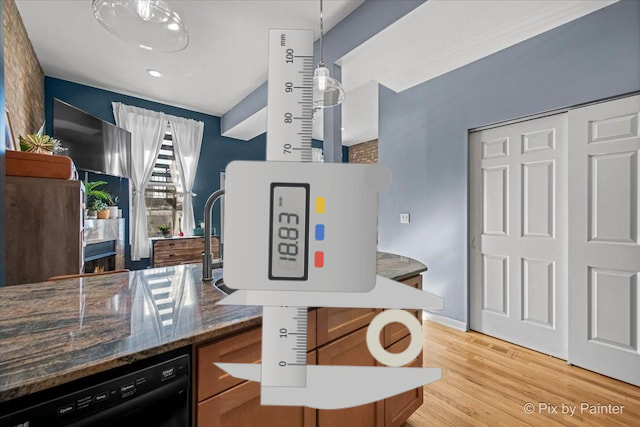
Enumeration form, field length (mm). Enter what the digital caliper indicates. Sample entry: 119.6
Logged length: 18.83
